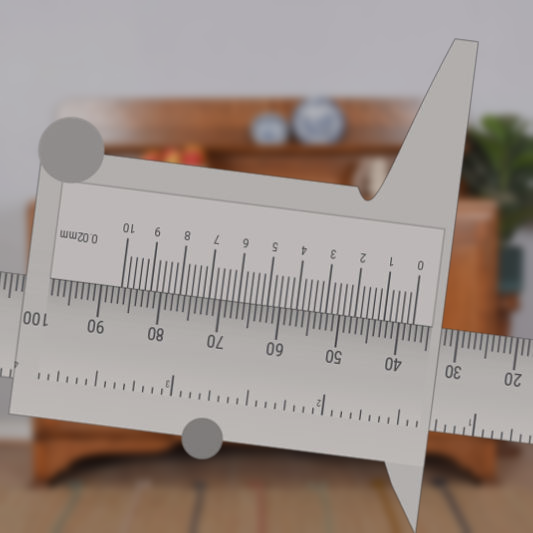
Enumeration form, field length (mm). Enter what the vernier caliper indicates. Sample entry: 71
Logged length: 37.6
